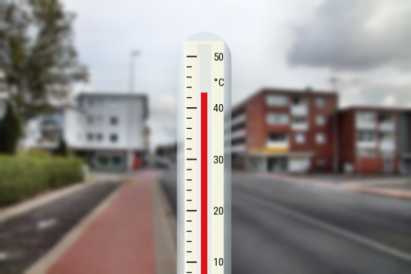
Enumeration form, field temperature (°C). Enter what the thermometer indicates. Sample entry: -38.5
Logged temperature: 43
